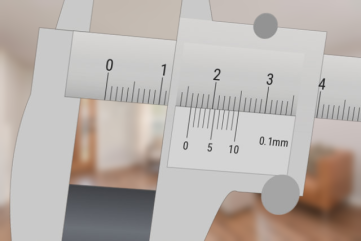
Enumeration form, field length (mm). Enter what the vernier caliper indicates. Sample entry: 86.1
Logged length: 16.0
